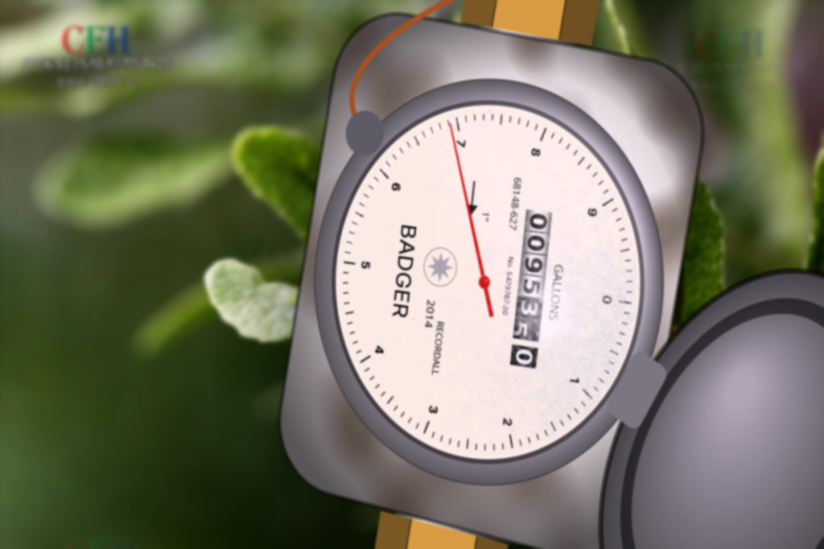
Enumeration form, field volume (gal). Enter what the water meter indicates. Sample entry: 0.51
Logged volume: 95346.9
